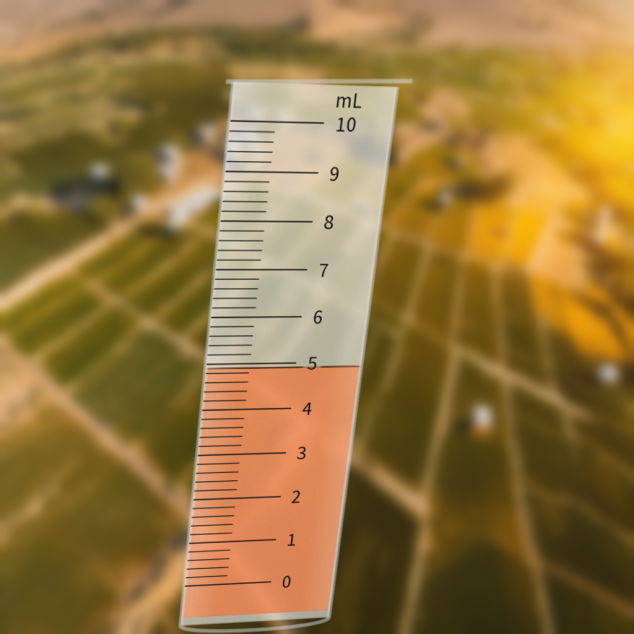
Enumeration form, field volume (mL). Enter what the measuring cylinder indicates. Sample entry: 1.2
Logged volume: 4.9
